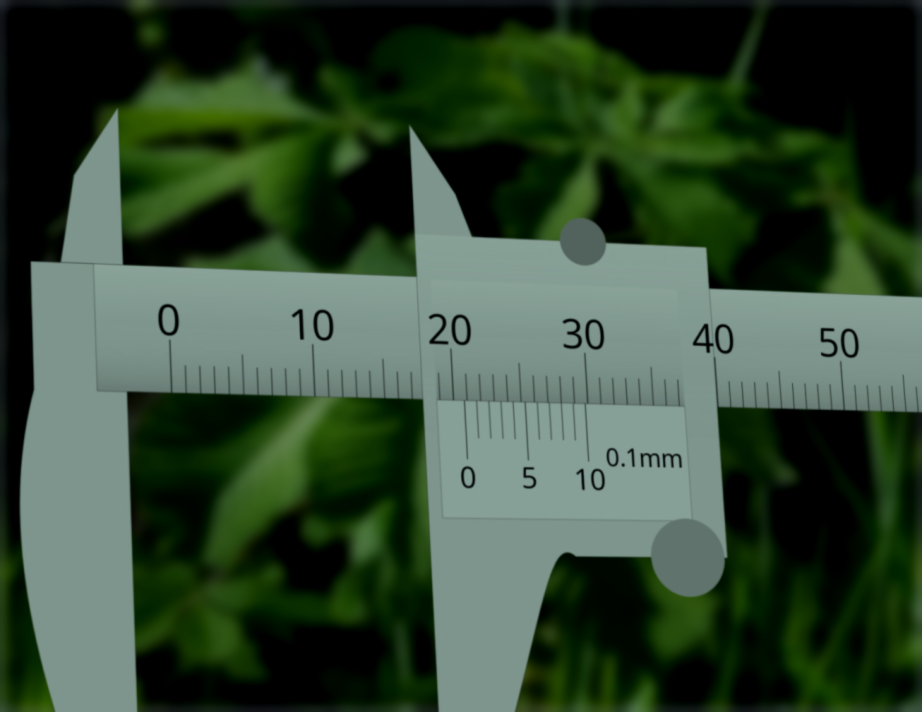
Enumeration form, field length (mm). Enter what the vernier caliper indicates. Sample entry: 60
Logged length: 20.8
